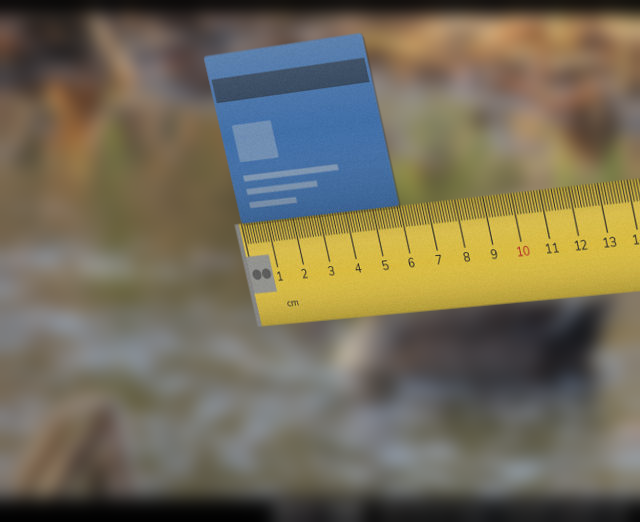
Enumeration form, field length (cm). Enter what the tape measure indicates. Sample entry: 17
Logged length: 6
